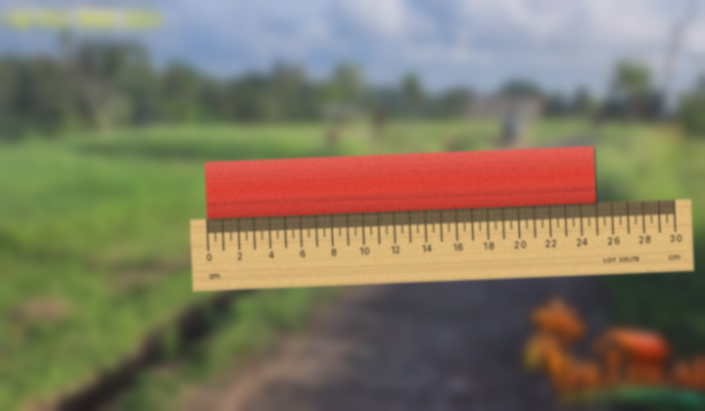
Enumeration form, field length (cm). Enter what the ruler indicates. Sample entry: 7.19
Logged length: 25
